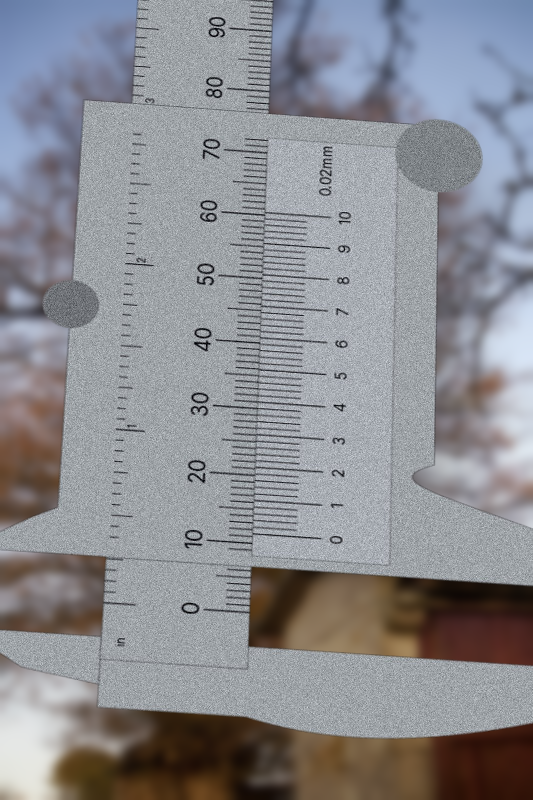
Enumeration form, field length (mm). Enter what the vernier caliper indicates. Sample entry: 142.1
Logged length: 11.4
